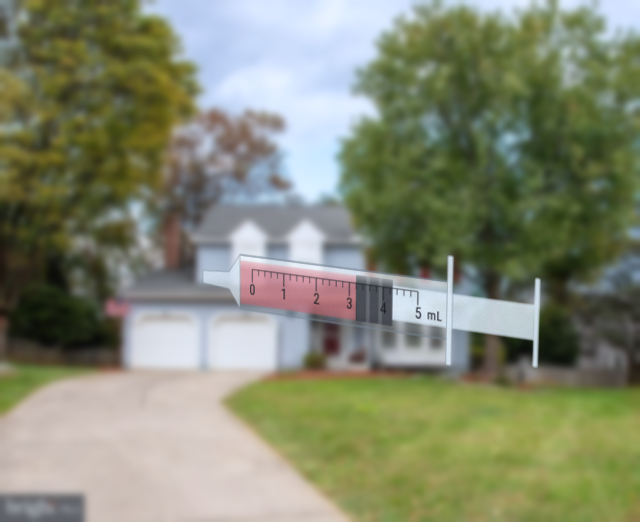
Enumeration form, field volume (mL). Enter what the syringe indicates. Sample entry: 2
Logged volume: 3.2
